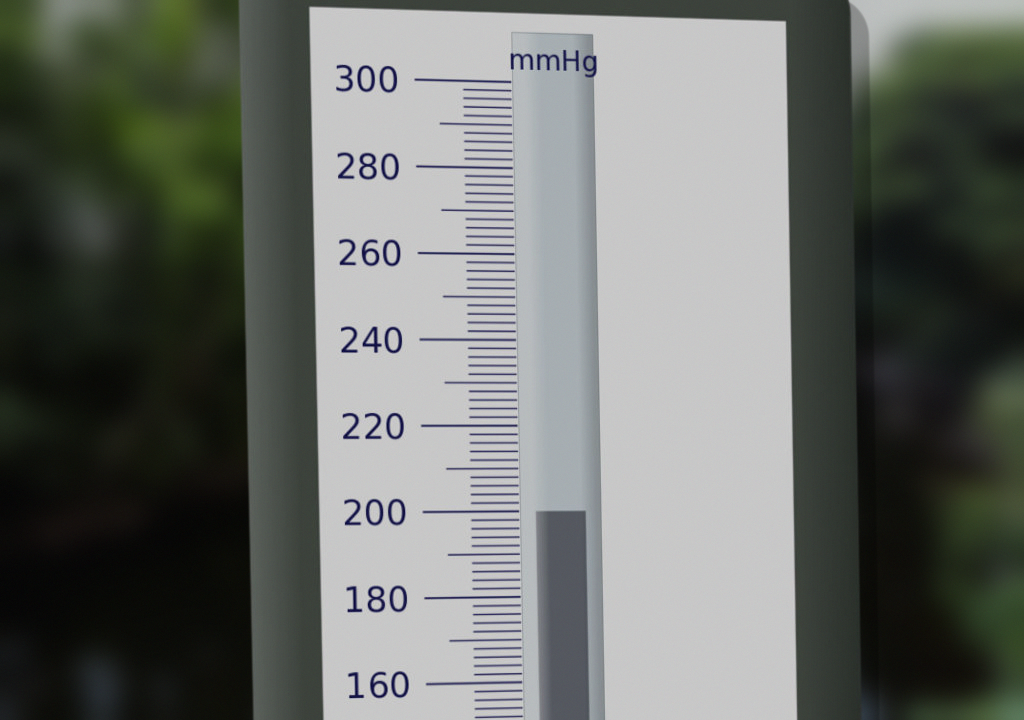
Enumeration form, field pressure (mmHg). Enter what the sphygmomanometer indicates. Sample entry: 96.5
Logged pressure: 200
